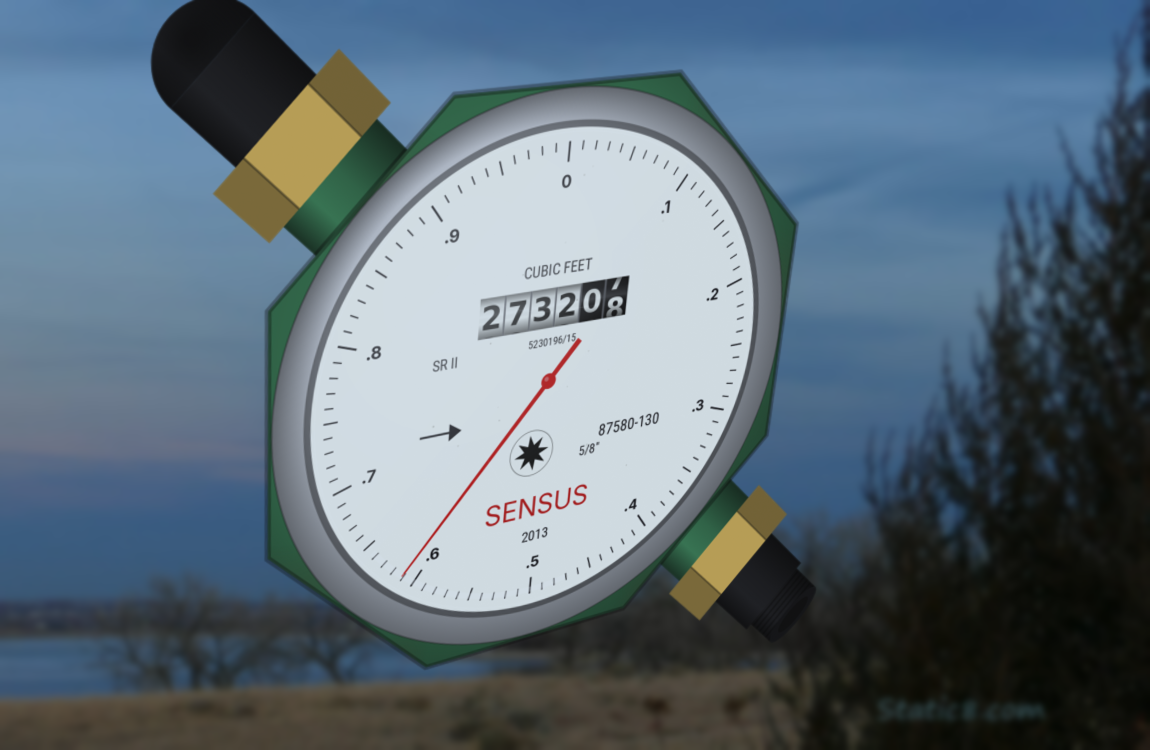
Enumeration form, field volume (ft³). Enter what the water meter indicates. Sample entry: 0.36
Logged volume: 273207.61
